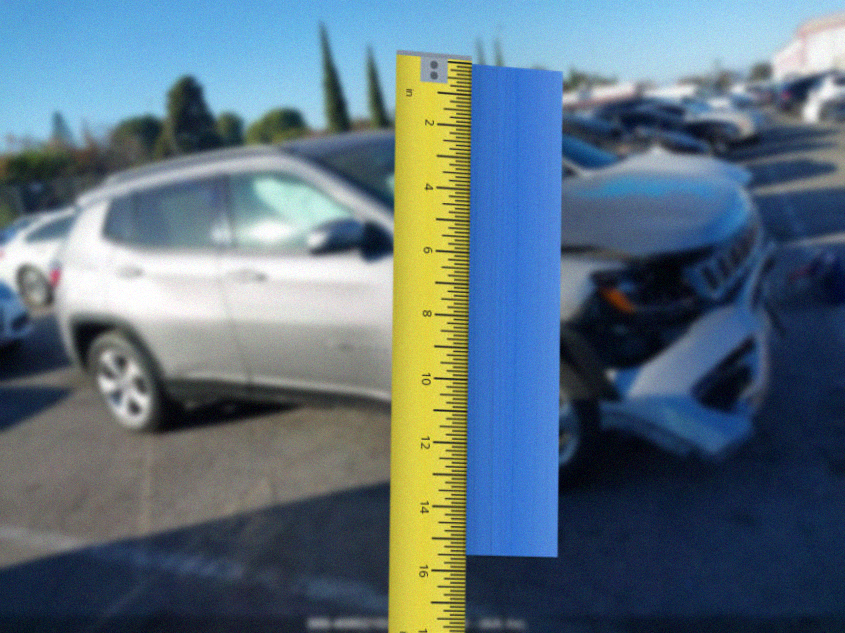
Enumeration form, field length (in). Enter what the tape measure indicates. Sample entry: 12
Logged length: 15.5
